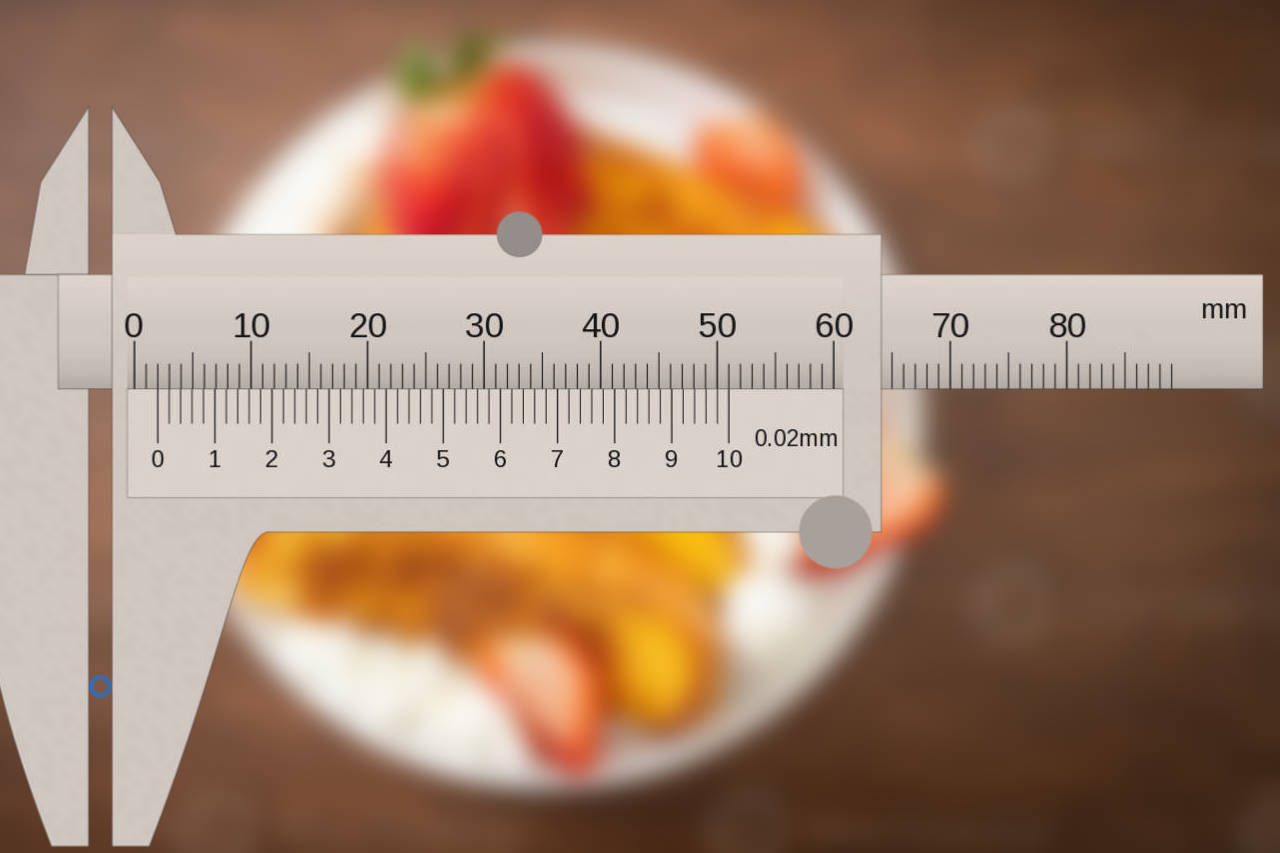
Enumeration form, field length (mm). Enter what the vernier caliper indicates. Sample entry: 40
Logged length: 2.0
